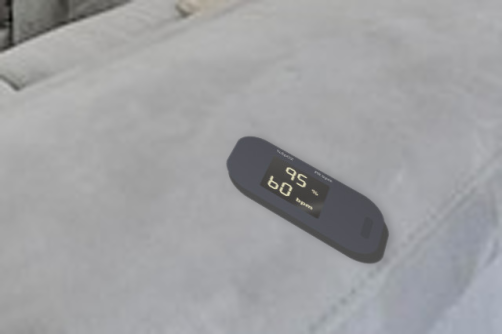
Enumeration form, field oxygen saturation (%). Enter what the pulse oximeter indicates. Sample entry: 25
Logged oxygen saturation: 95
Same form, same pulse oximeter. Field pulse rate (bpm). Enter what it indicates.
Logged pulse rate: 60
